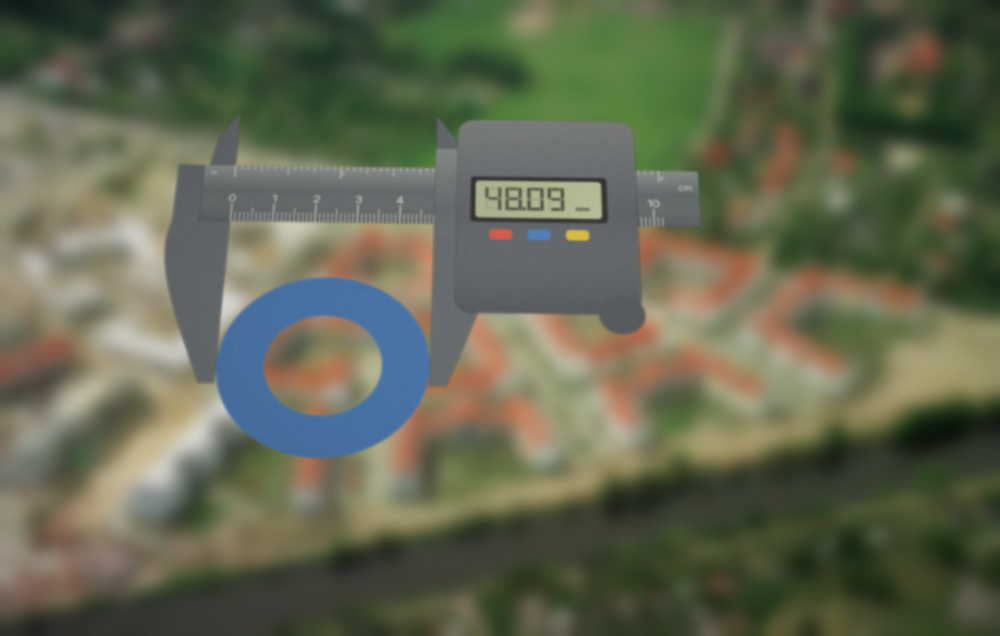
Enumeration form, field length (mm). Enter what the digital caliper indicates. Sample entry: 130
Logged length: 48.09
